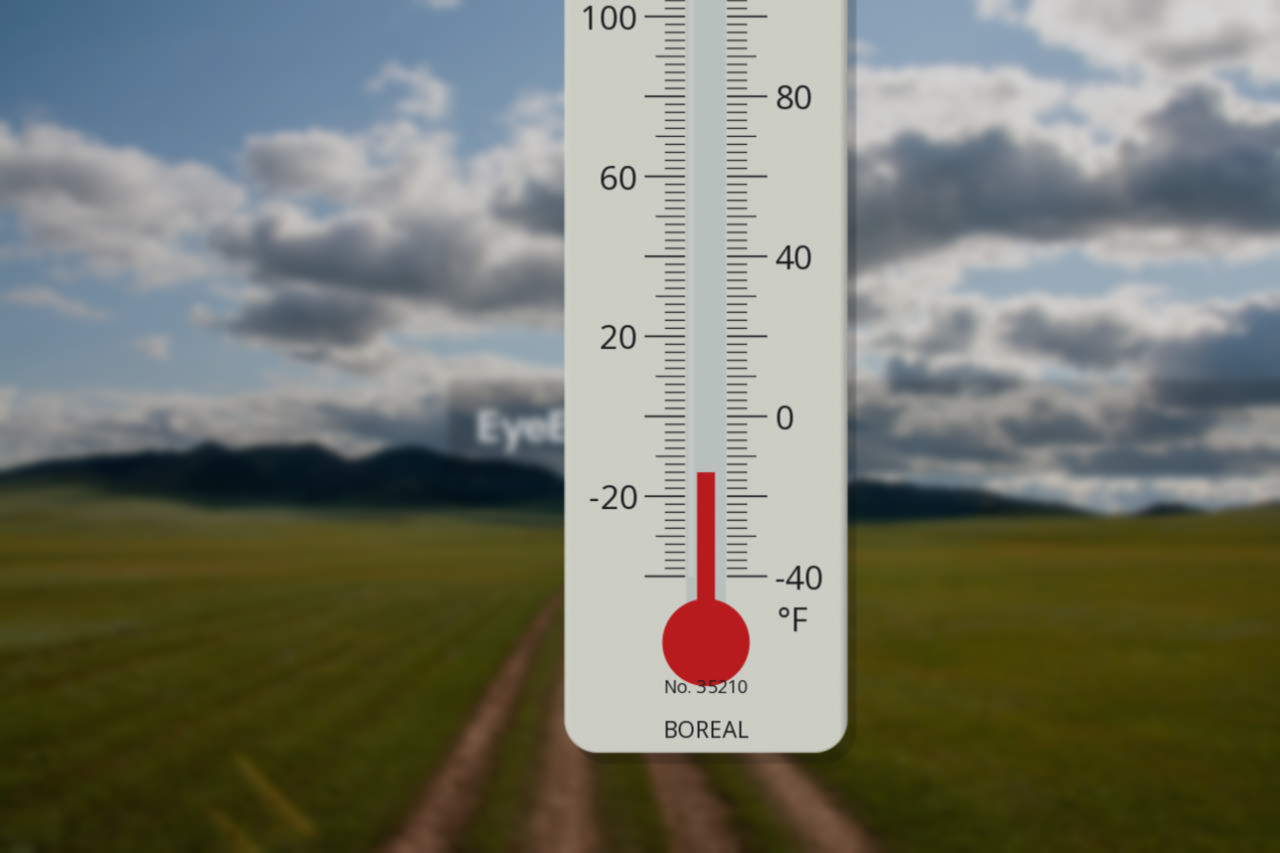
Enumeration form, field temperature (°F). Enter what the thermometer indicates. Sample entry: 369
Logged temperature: -14
